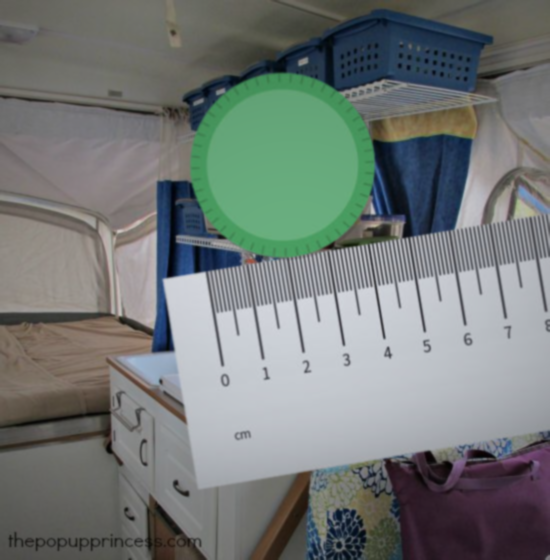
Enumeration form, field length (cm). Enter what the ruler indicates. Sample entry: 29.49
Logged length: 4.5
